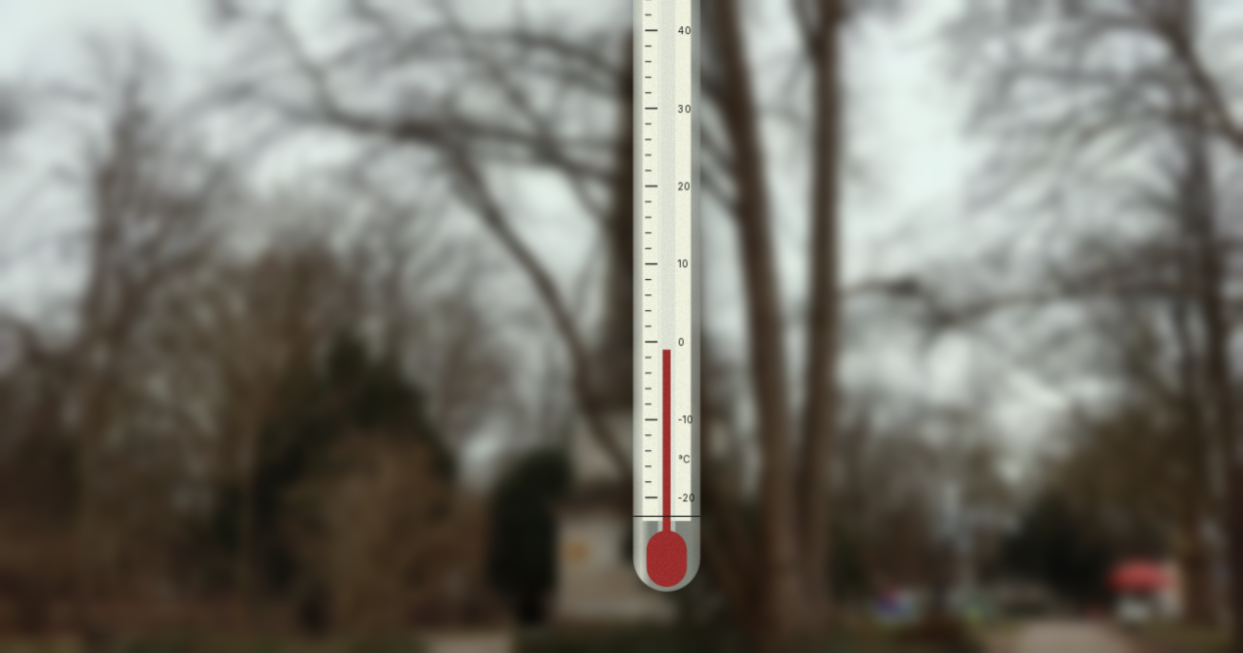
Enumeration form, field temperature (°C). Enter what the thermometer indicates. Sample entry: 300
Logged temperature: -1
